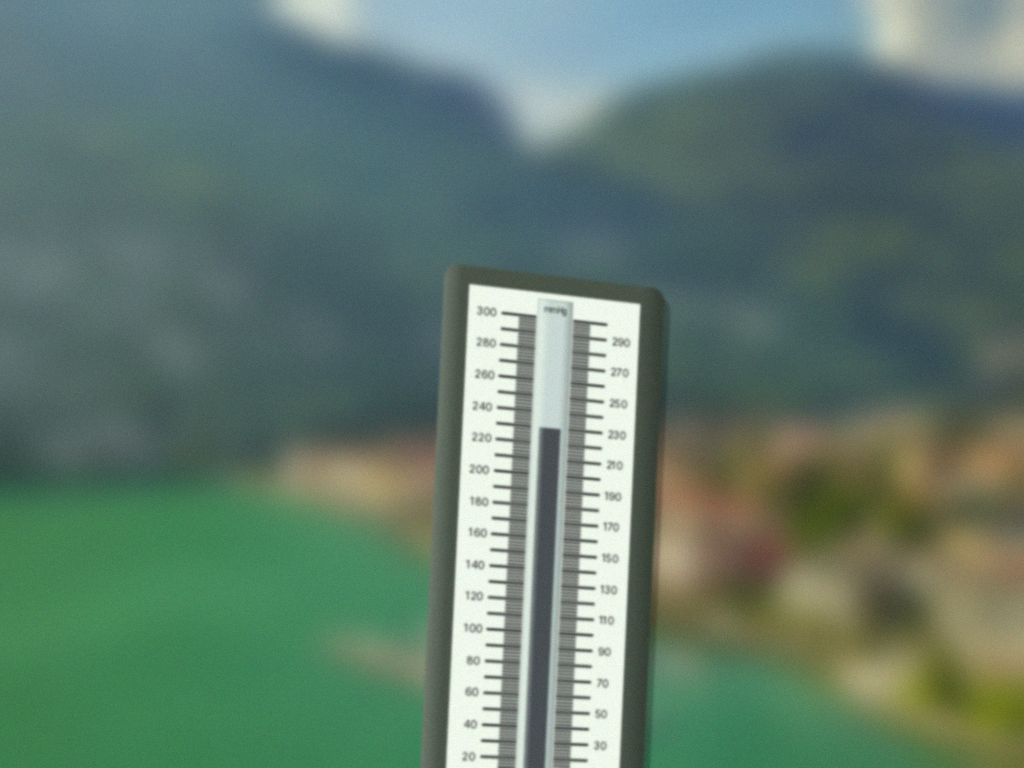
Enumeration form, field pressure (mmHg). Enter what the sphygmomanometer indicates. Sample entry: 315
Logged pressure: 230
